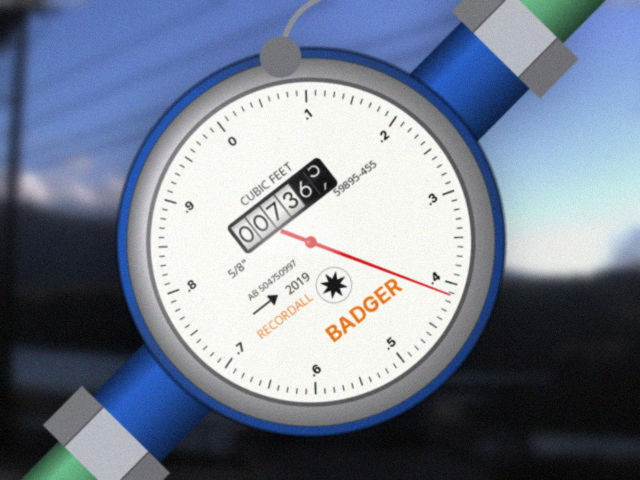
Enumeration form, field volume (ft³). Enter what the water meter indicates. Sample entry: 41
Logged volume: 7365.41
